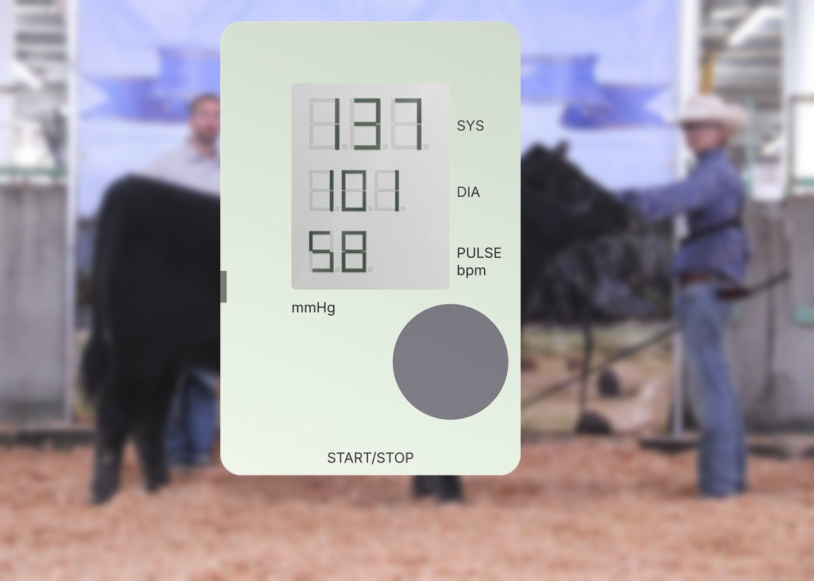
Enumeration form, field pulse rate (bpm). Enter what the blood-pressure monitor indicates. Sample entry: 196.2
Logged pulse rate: 58
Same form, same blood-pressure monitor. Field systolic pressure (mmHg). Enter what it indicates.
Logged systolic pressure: 137
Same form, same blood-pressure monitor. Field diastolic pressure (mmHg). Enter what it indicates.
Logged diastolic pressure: 101
